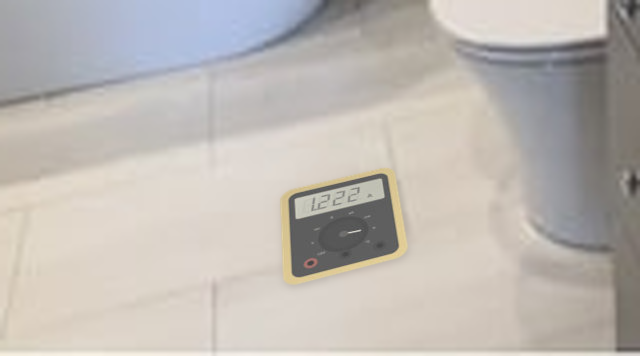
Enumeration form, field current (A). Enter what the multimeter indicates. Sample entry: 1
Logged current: 1.222
